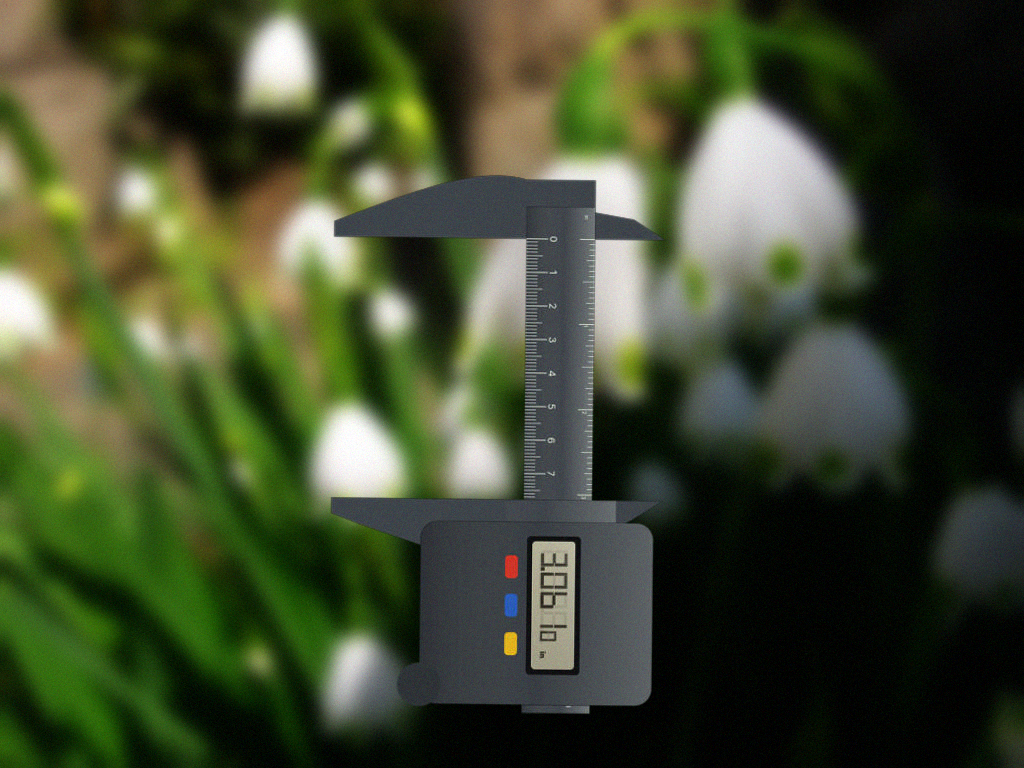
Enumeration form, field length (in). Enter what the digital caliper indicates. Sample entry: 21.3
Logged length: 3.0610
